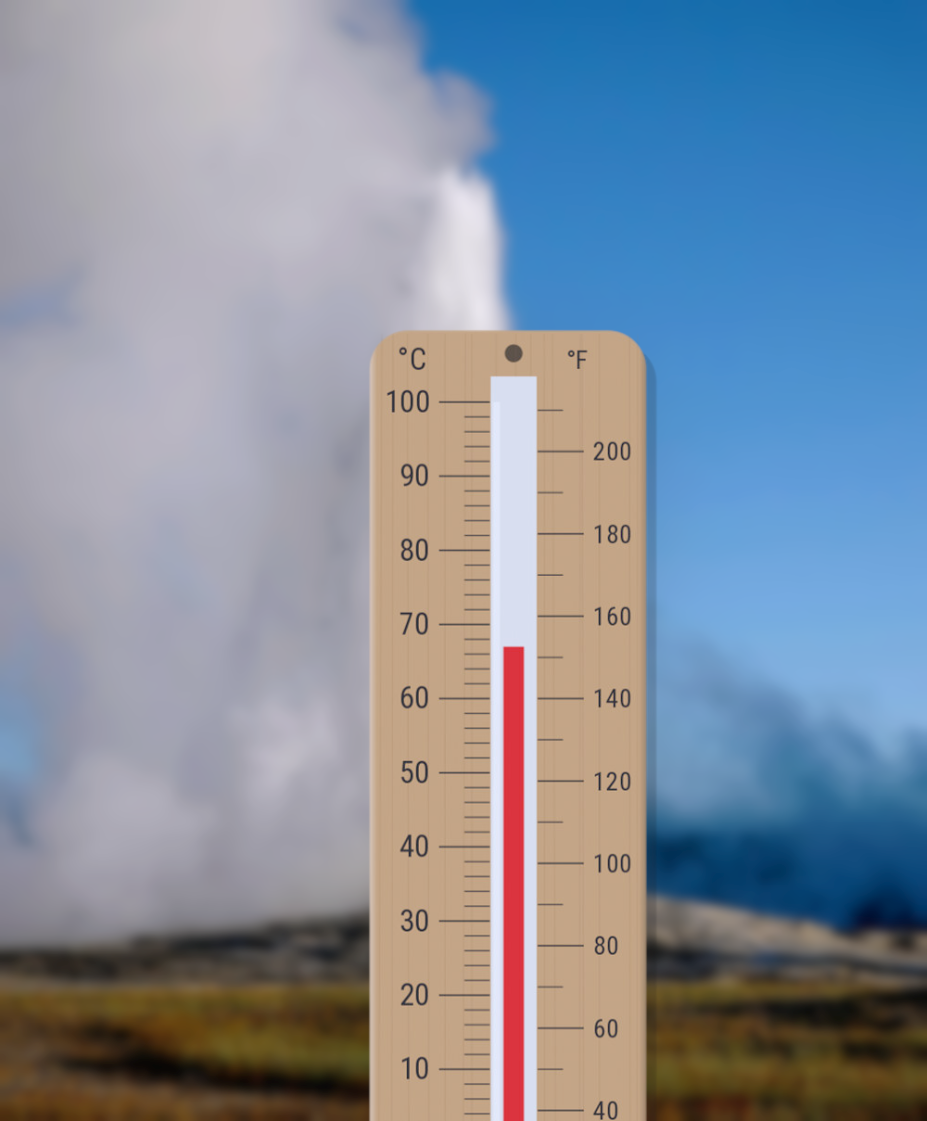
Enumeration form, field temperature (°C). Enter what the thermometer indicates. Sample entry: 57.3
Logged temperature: 67
